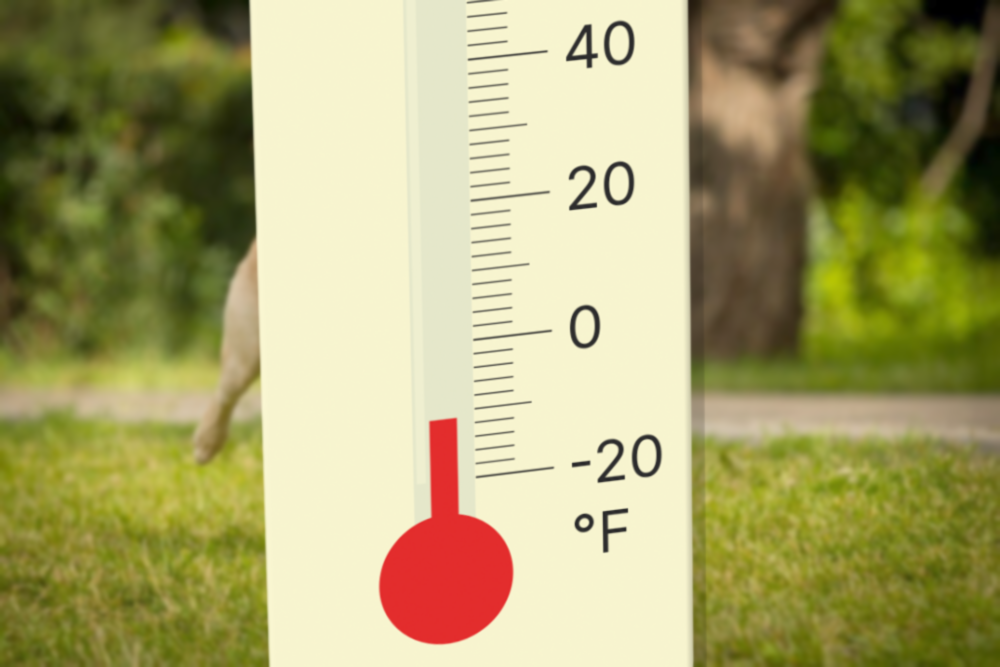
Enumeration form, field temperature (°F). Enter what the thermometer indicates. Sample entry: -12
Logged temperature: -11
